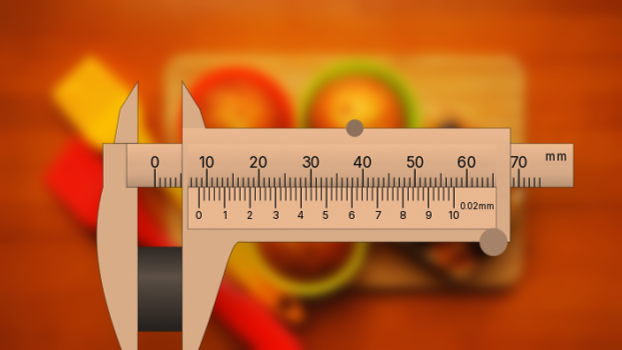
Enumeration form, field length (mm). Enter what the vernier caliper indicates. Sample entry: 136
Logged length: 8.5
